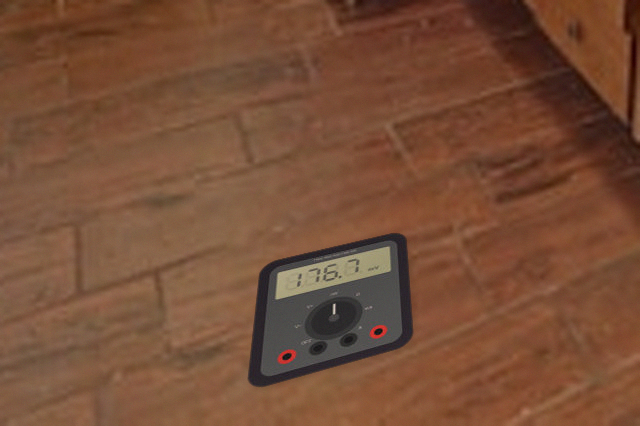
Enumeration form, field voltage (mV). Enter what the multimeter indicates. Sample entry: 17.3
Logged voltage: 176.7
